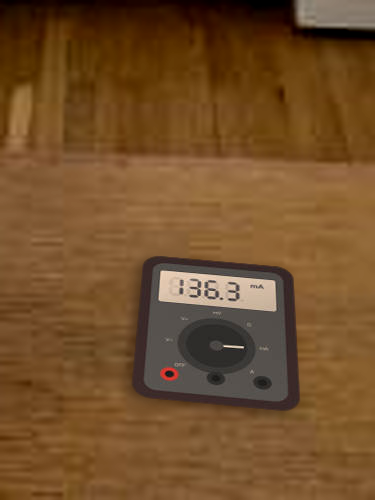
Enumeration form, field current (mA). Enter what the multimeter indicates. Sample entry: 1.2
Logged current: 136.3
